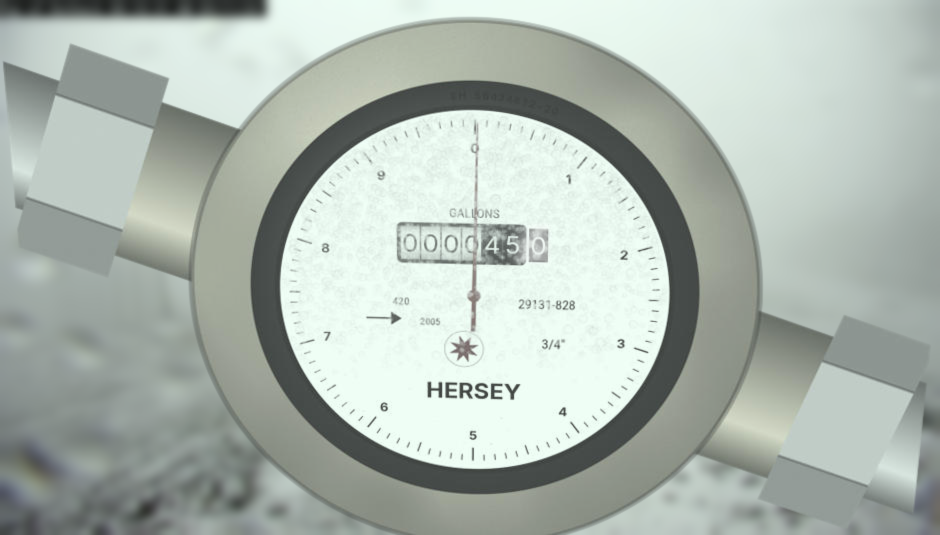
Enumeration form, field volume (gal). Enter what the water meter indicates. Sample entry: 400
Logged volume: 450.0
